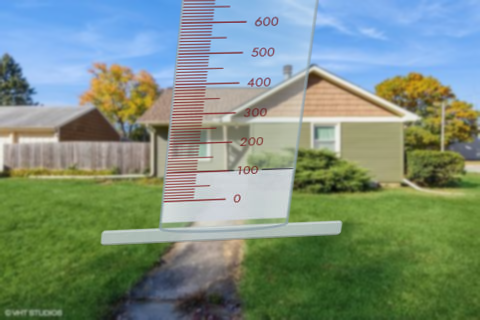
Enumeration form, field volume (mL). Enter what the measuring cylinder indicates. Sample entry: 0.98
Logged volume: 100
